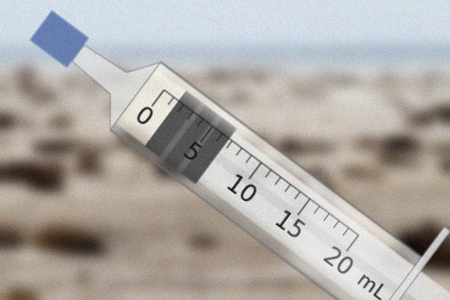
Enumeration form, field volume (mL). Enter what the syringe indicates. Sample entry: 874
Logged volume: 1.5
